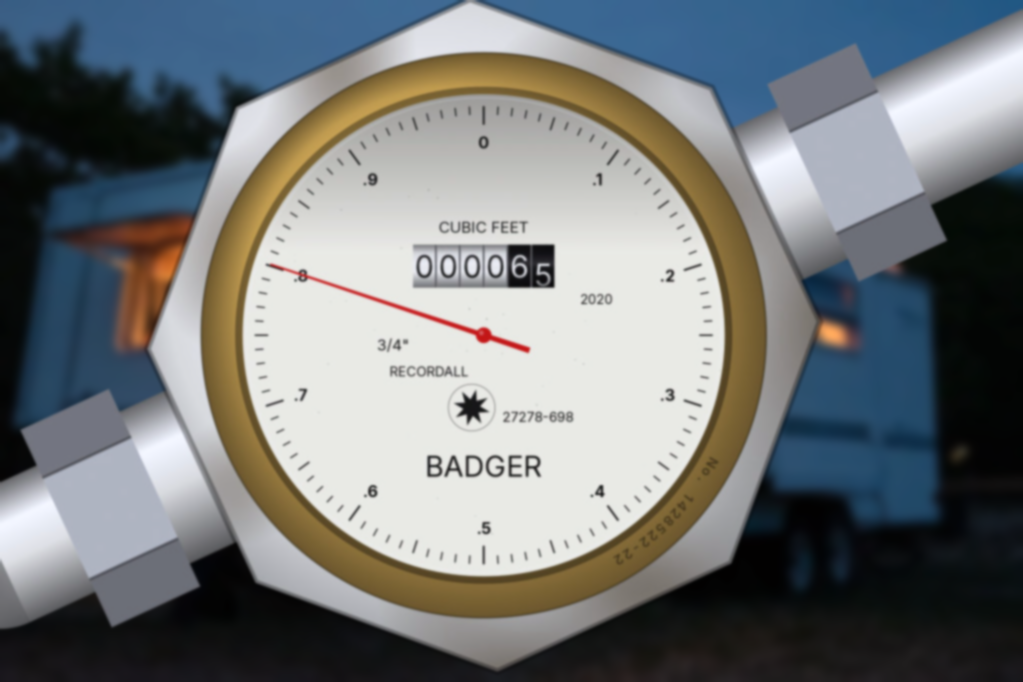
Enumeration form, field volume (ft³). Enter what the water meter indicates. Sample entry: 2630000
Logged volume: 64.80
